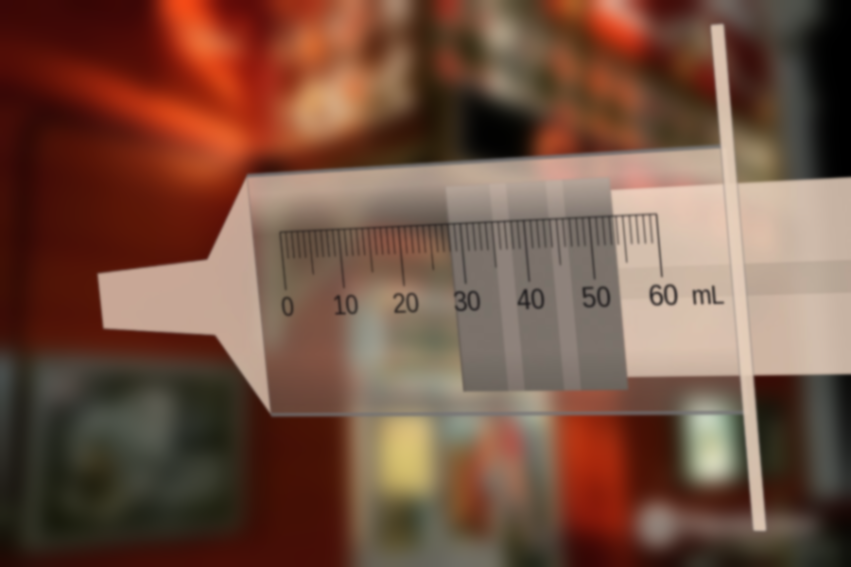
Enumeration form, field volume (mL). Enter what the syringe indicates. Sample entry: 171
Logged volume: 28
